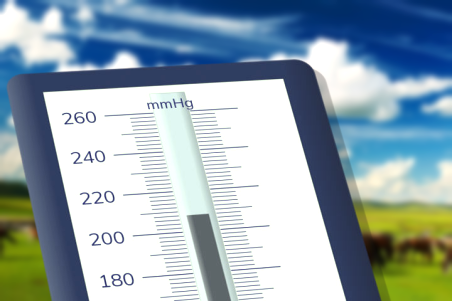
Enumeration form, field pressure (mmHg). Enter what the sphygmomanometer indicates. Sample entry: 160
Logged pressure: 208
